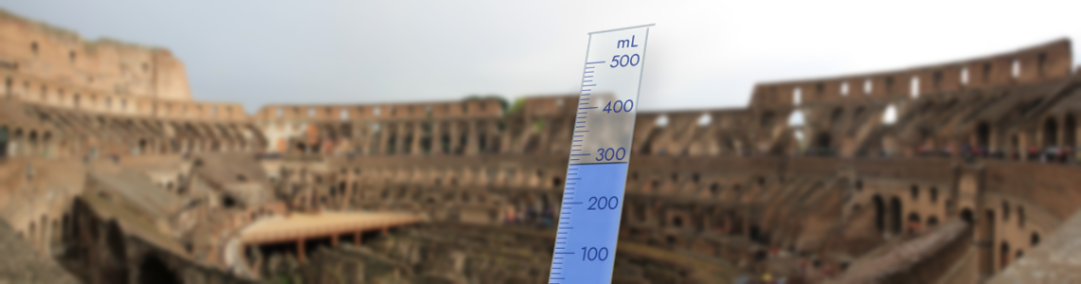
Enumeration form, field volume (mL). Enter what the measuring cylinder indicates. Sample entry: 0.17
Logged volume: 280
